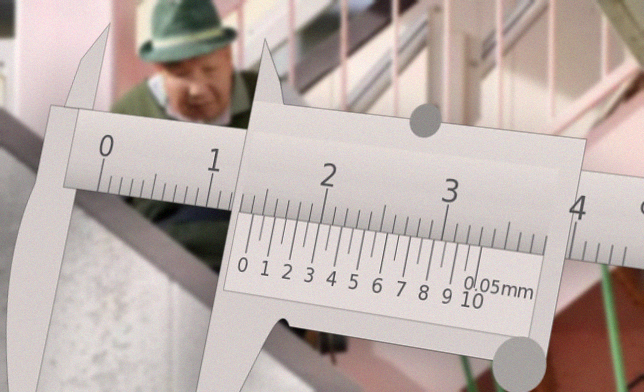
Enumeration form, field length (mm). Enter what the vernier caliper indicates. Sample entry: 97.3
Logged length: 14.2
